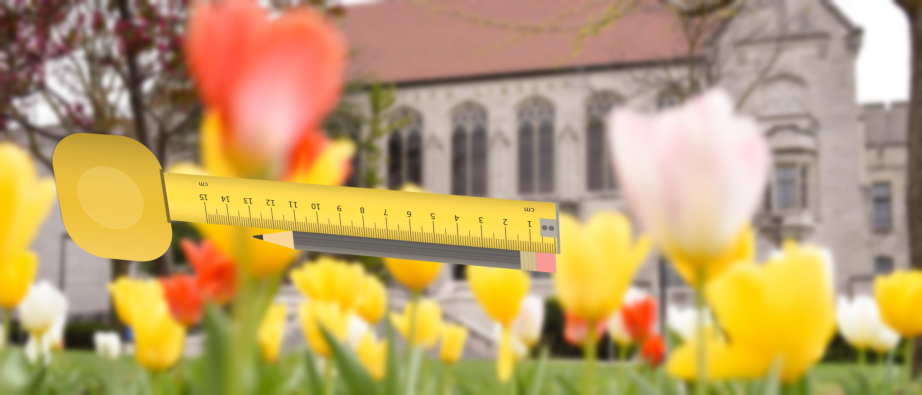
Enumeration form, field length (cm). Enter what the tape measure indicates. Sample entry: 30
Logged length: 13
